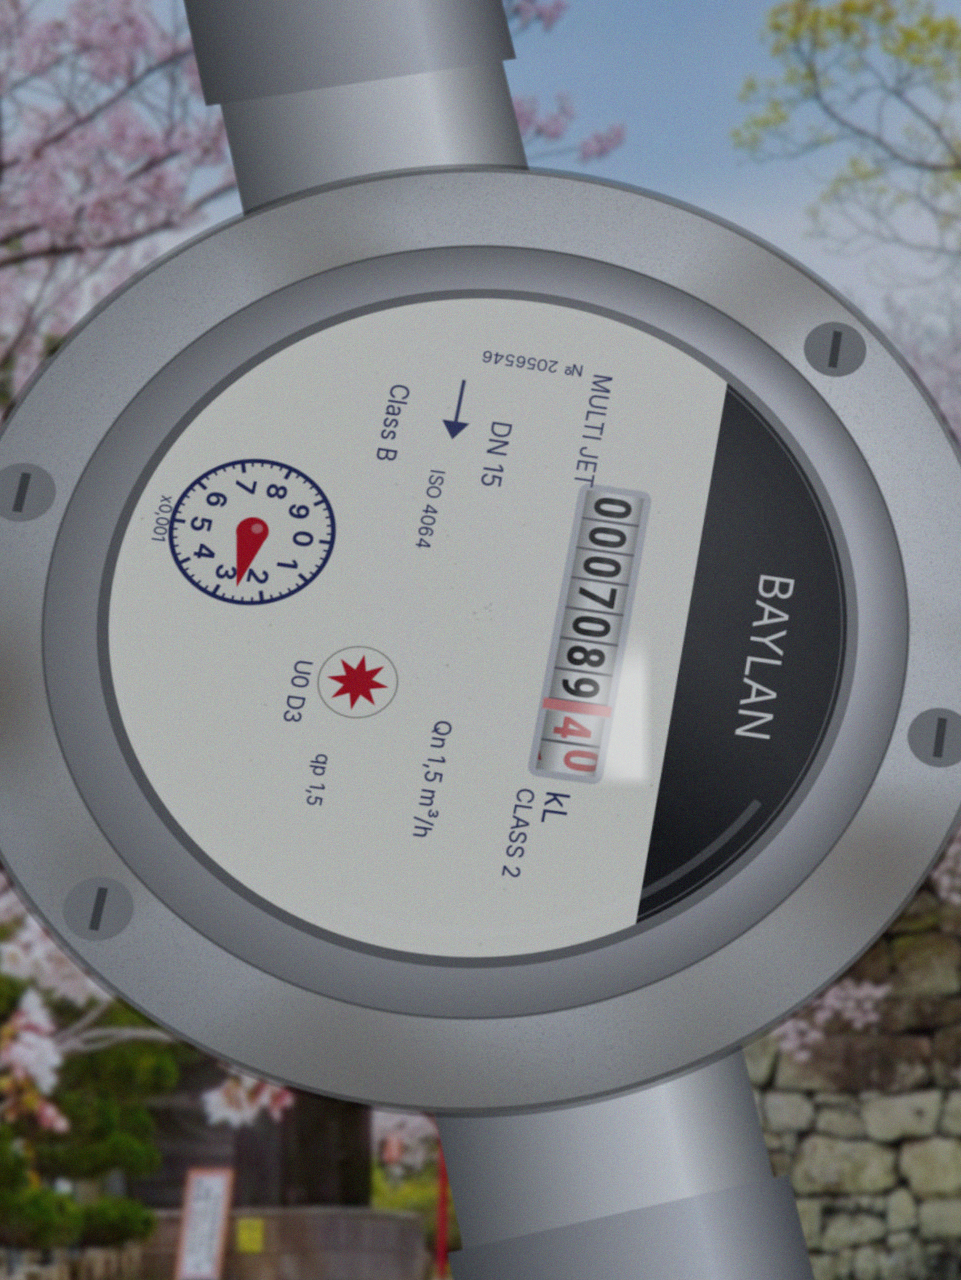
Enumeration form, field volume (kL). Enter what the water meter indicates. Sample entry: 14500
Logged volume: 7089.402
